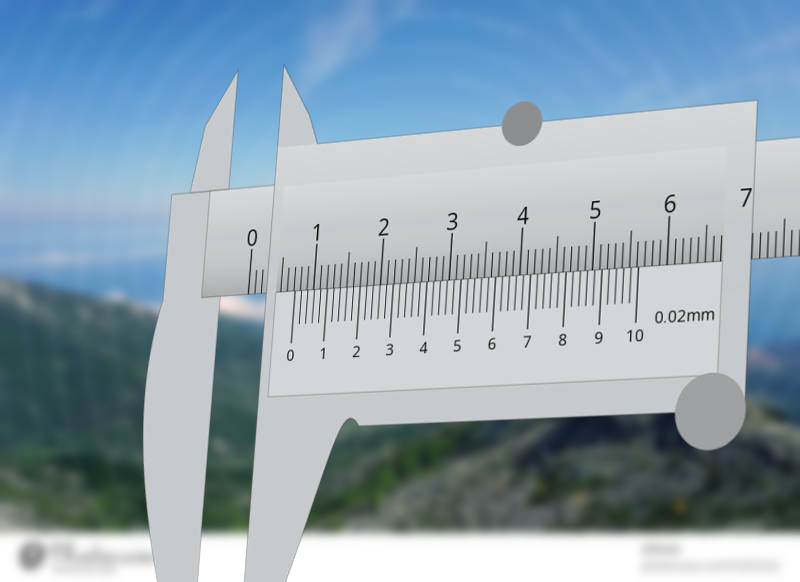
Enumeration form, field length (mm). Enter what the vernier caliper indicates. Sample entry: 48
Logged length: 7.2
